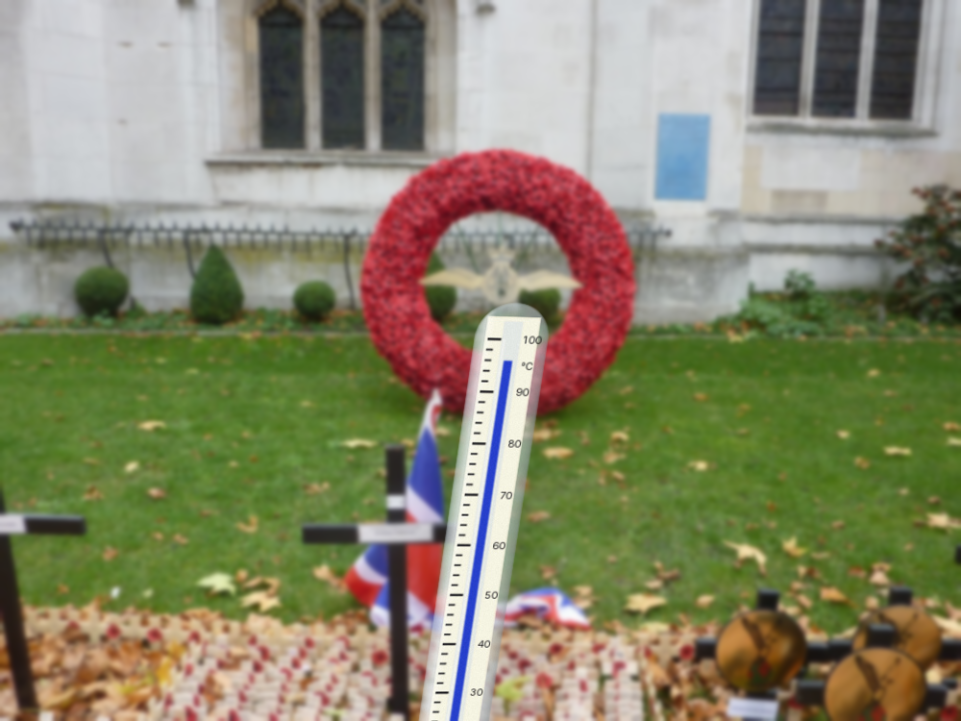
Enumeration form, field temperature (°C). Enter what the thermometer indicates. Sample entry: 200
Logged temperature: 96
